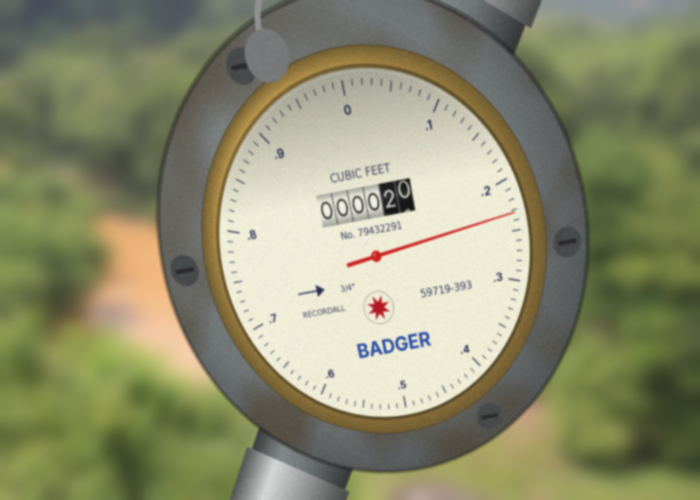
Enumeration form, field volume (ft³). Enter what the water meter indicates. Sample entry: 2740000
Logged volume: 20.23
